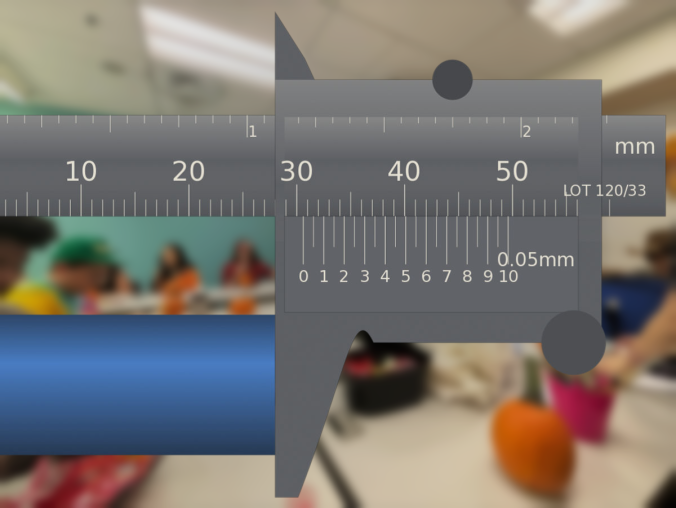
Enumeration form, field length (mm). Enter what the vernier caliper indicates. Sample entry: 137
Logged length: 30.6
